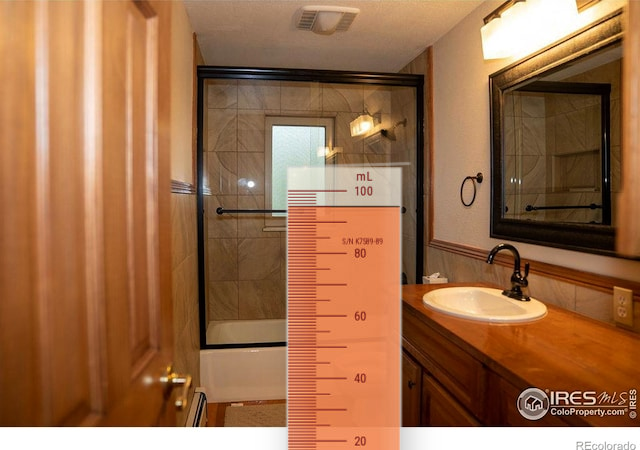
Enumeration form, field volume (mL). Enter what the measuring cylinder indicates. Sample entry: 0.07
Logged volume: 95
